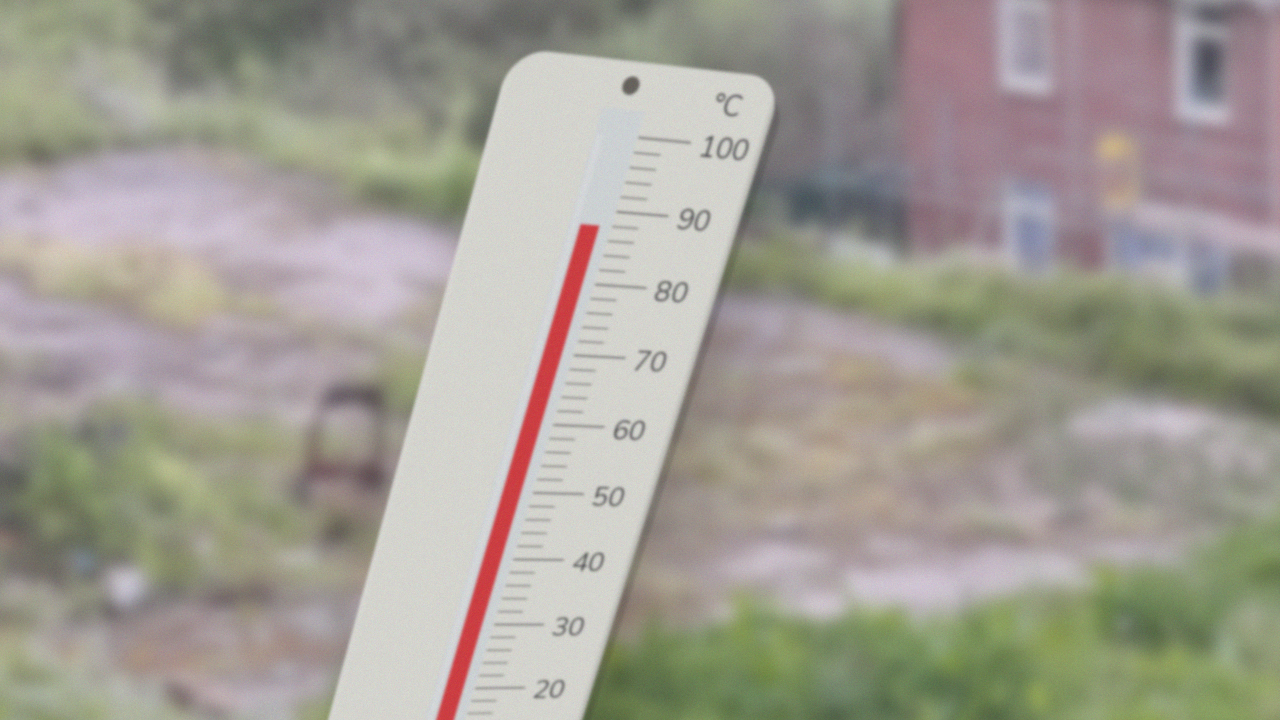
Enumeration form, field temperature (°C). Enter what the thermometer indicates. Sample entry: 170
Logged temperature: 88
